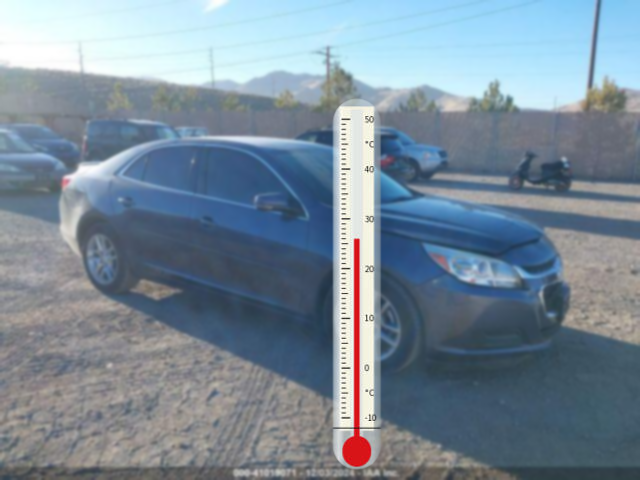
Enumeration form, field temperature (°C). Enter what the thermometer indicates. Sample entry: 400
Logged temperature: 26
